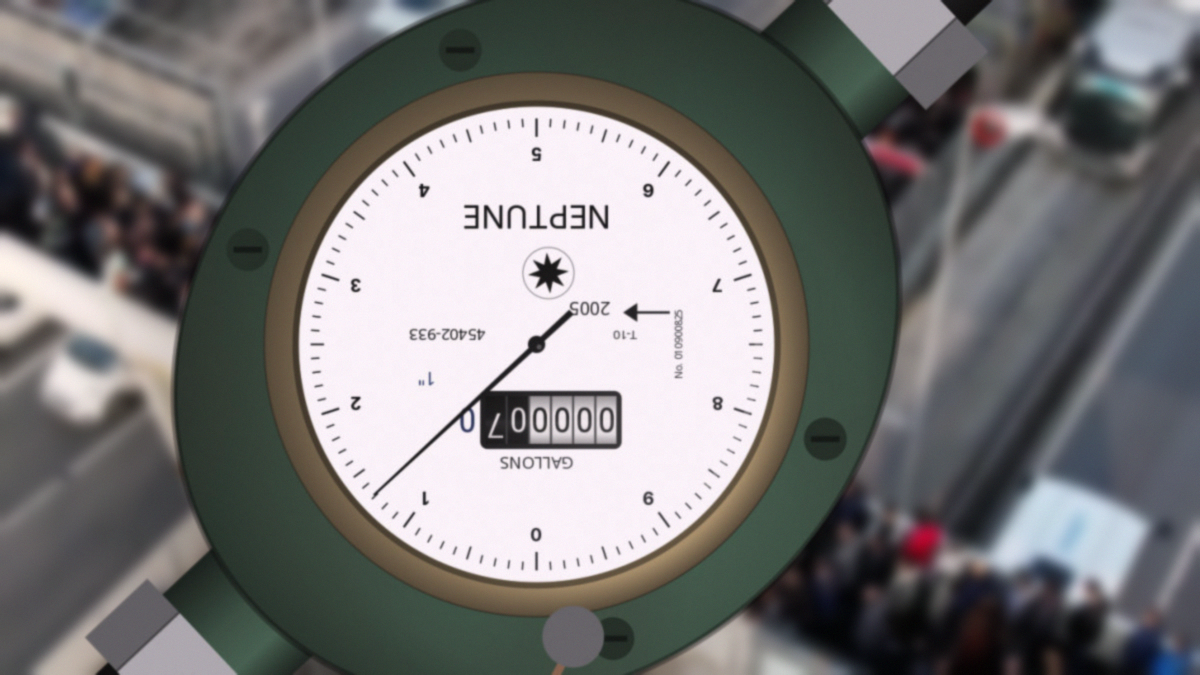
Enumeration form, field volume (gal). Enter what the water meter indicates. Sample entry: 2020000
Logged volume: 71.3
